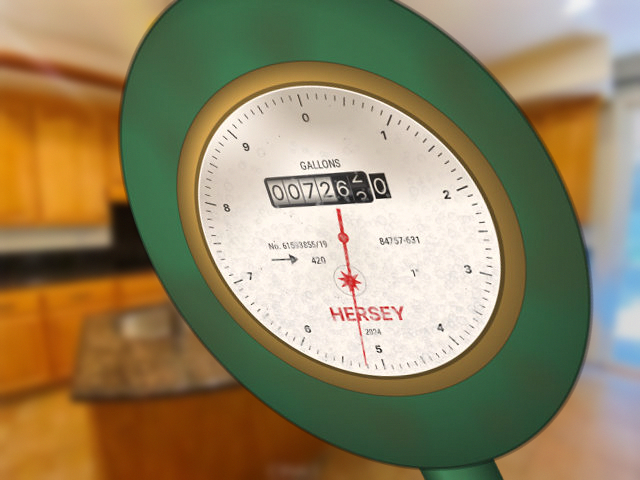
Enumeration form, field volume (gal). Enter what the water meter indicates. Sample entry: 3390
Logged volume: 72625.2
